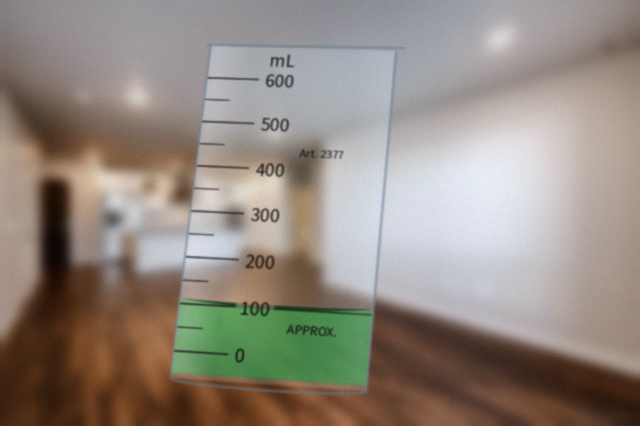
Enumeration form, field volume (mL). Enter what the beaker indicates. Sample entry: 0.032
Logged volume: 100
